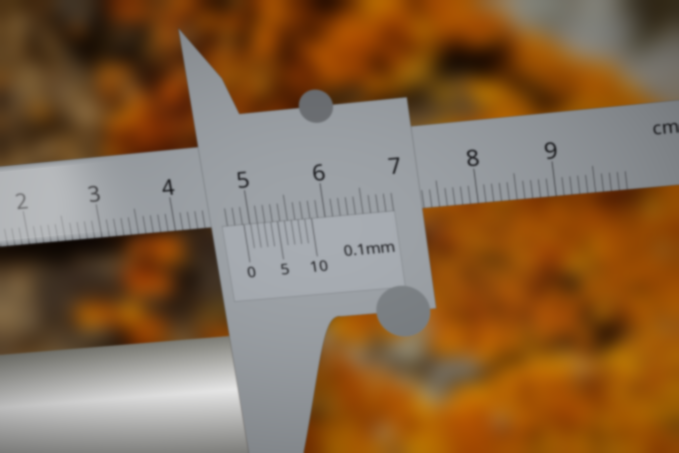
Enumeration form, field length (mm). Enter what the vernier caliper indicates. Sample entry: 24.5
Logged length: 49.2
